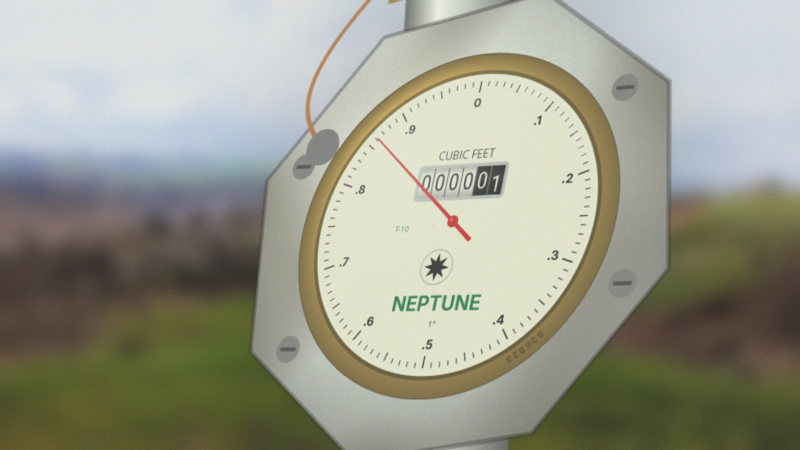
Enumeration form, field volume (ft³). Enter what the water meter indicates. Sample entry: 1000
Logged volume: 0.86
